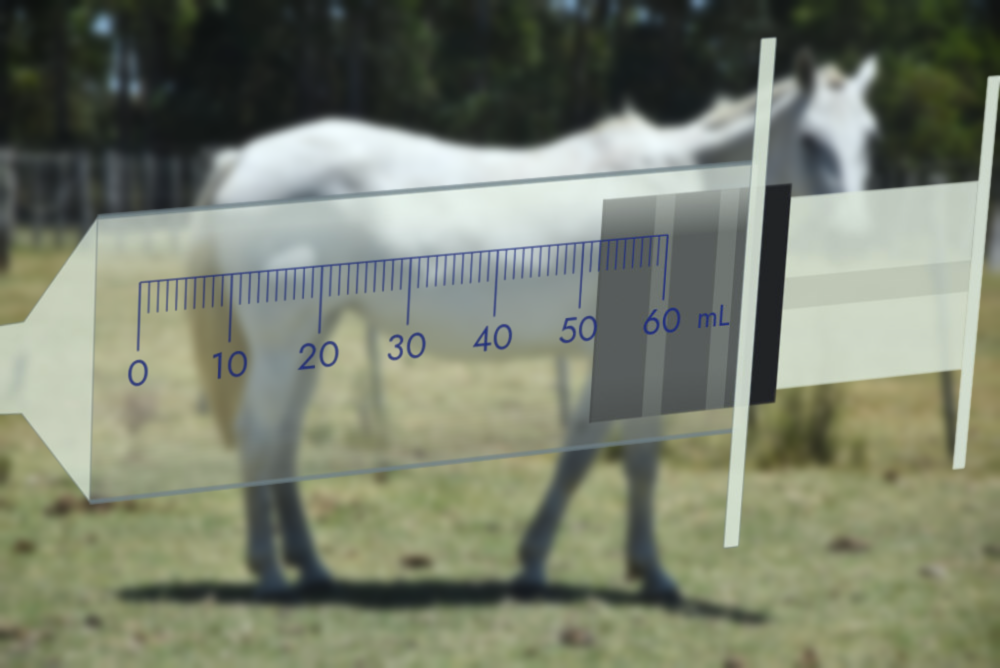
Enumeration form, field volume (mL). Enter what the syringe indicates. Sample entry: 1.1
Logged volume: 52
